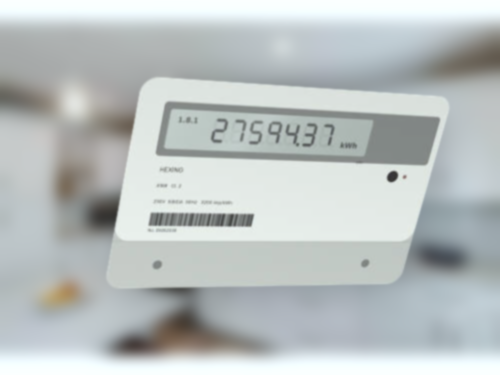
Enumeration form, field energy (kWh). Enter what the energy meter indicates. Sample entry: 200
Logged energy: 27594.37
